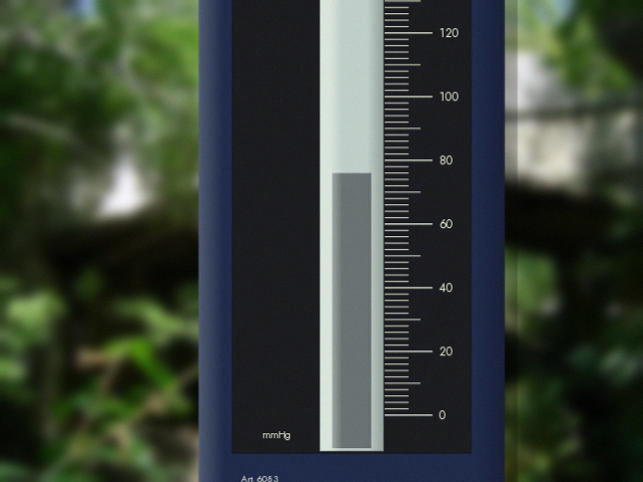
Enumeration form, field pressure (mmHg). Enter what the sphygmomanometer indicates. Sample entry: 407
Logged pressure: 76
